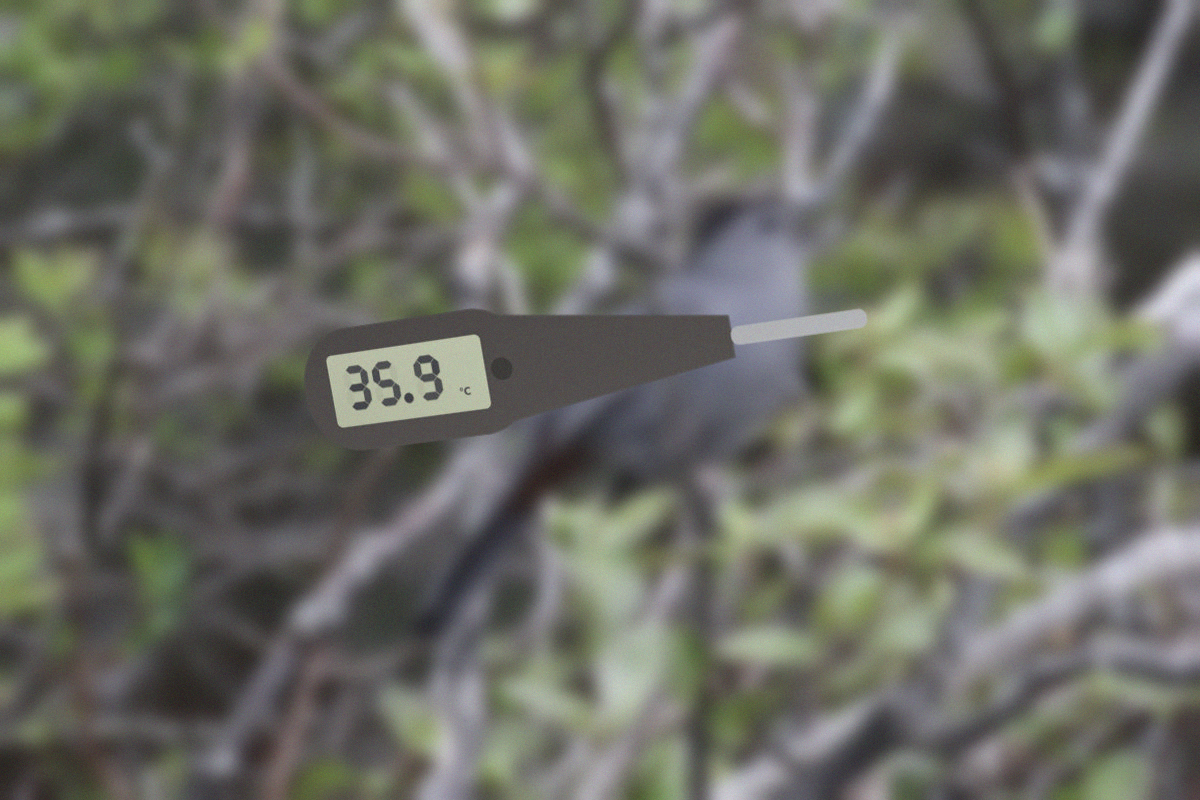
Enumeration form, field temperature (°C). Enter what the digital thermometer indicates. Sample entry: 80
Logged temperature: 35.9
